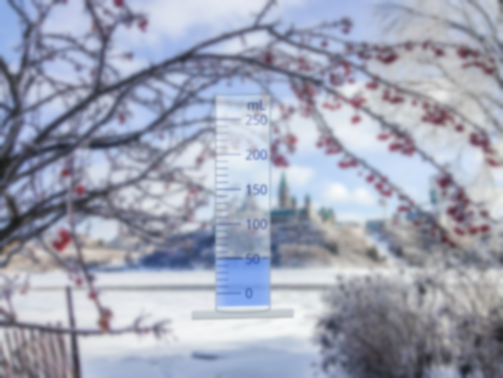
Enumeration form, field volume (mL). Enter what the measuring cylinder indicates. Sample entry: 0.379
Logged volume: 50
